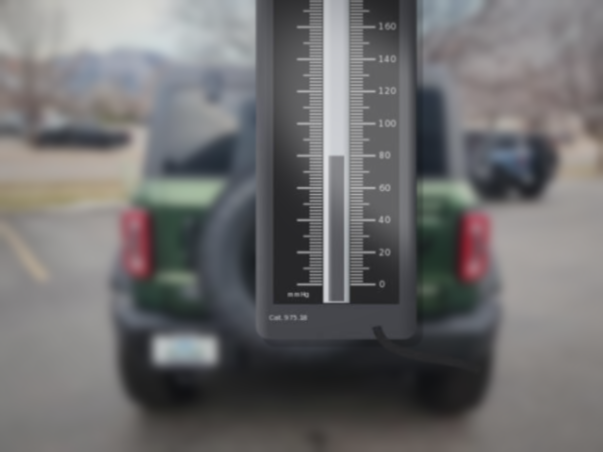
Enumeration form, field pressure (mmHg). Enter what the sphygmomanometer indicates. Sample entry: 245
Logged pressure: 80
